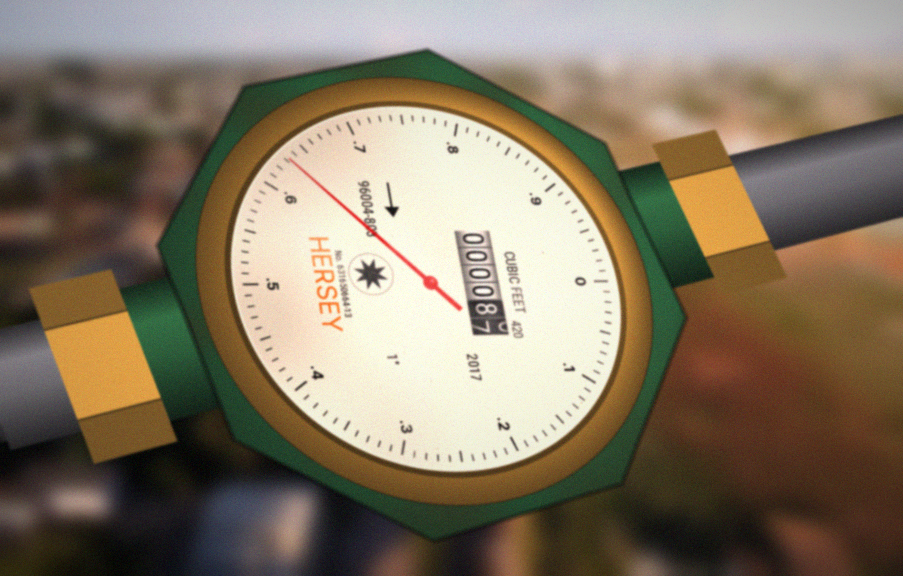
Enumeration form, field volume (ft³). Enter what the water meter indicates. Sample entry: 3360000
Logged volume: 86.63
